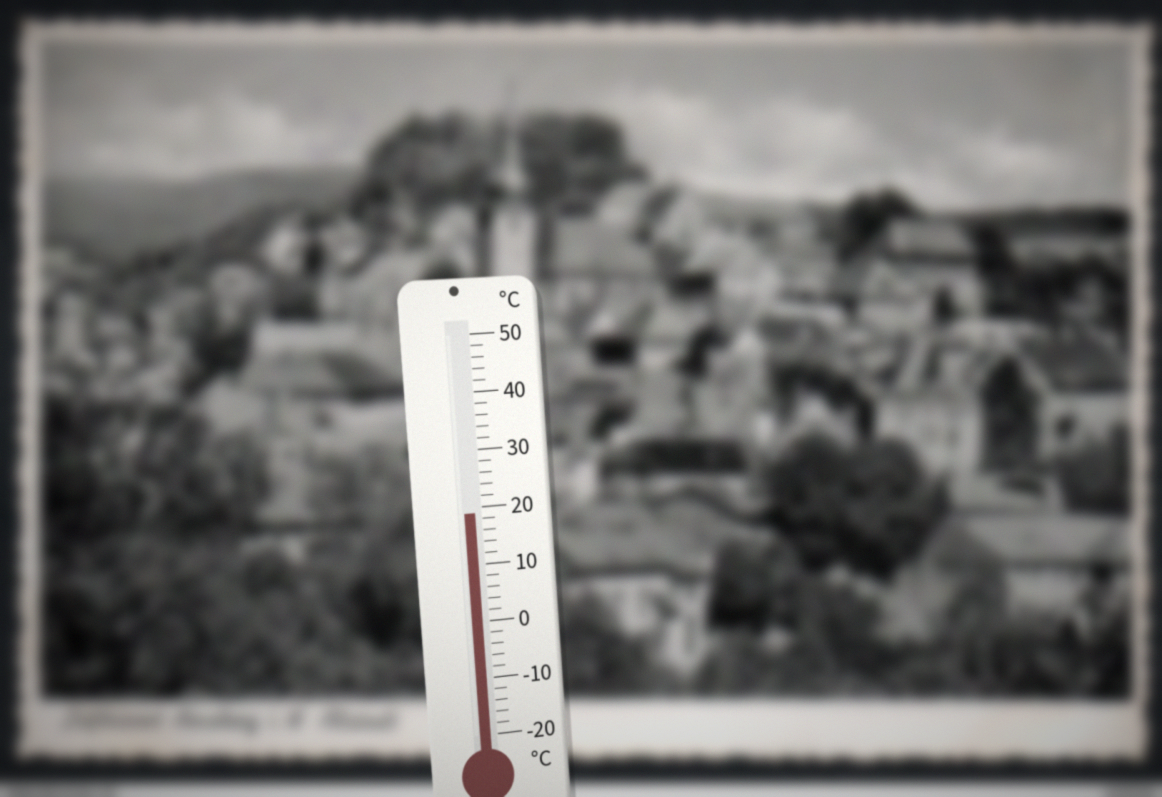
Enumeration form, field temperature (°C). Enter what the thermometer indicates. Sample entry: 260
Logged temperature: 19
